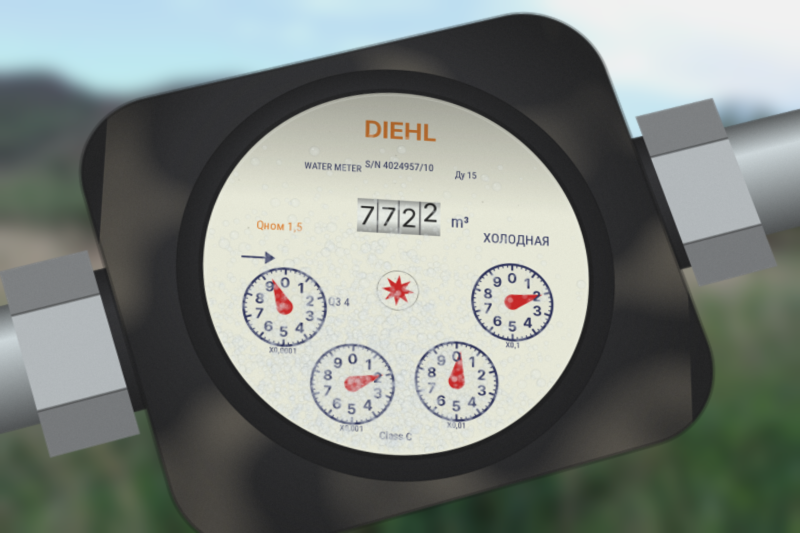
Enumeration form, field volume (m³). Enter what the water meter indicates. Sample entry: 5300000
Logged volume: 7722.2019
